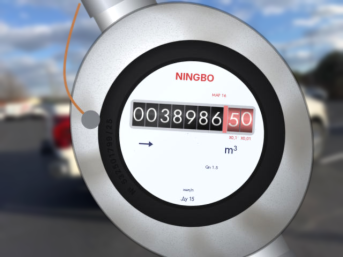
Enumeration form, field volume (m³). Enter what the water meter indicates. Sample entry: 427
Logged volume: 38986.50
